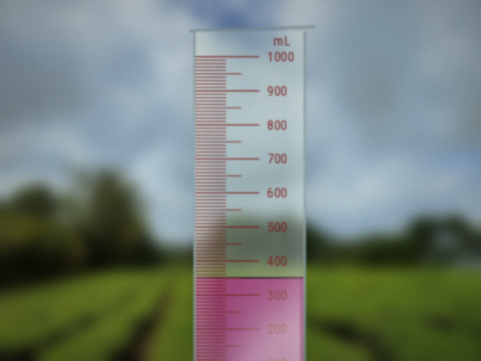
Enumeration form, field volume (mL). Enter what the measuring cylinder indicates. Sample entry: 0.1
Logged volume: 350
